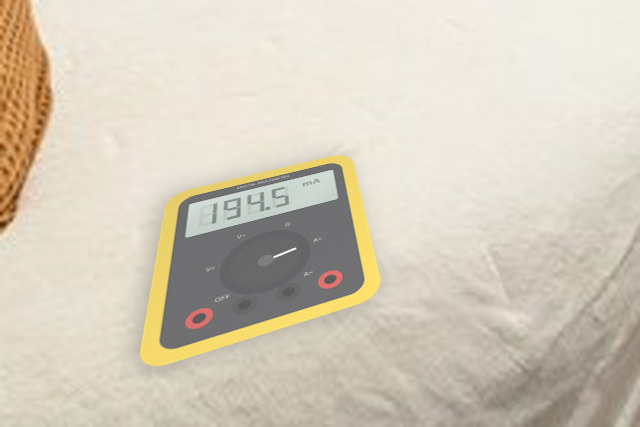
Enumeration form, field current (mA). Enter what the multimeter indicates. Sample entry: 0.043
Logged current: 194.5
